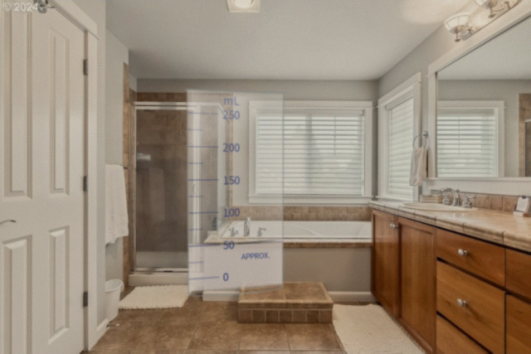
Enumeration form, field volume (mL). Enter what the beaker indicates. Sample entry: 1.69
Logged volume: 50
